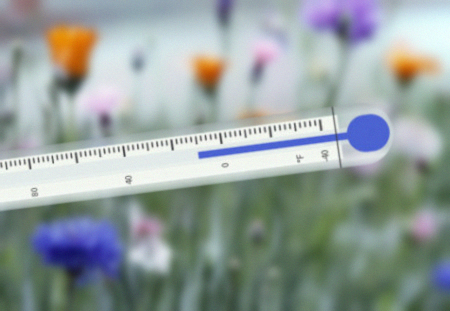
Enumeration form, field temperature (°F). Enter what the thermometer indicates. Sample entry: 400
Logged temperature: 10
